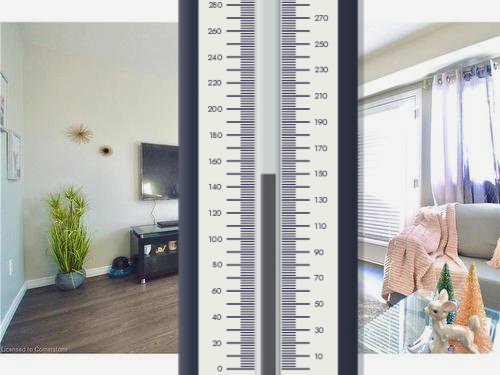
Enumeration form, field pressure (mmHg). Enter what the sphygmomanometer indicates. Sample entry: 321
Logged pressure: 150
